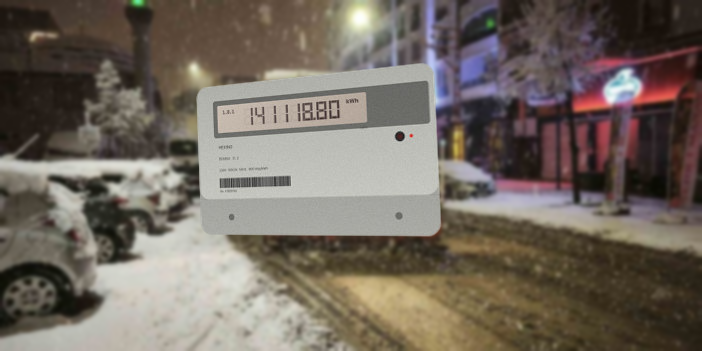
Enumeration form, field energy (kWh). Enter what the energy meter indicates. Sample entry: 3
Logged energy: 141118.80
